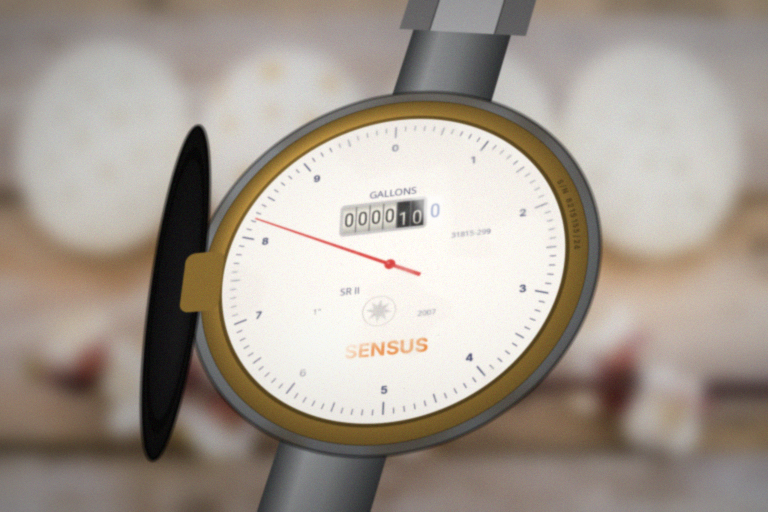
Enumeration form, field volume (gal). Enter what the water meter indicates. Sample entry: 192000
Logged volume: 98.2
